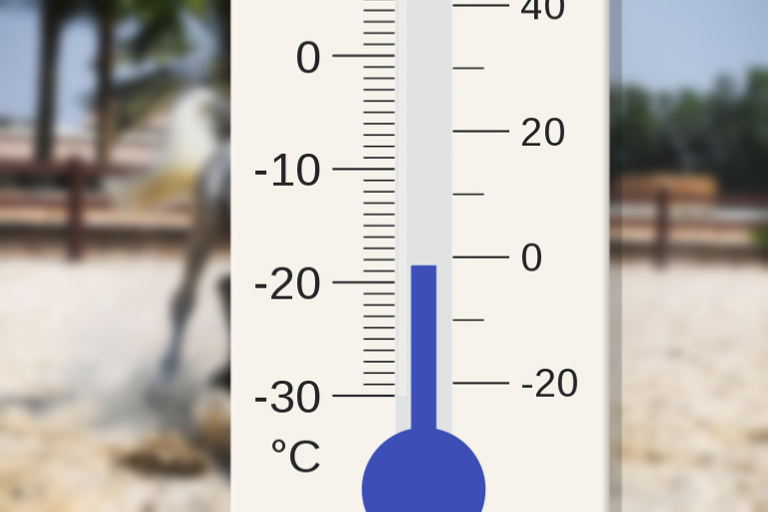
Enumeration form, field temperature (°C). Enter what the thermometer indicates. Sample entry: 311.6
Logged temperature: -18.5
